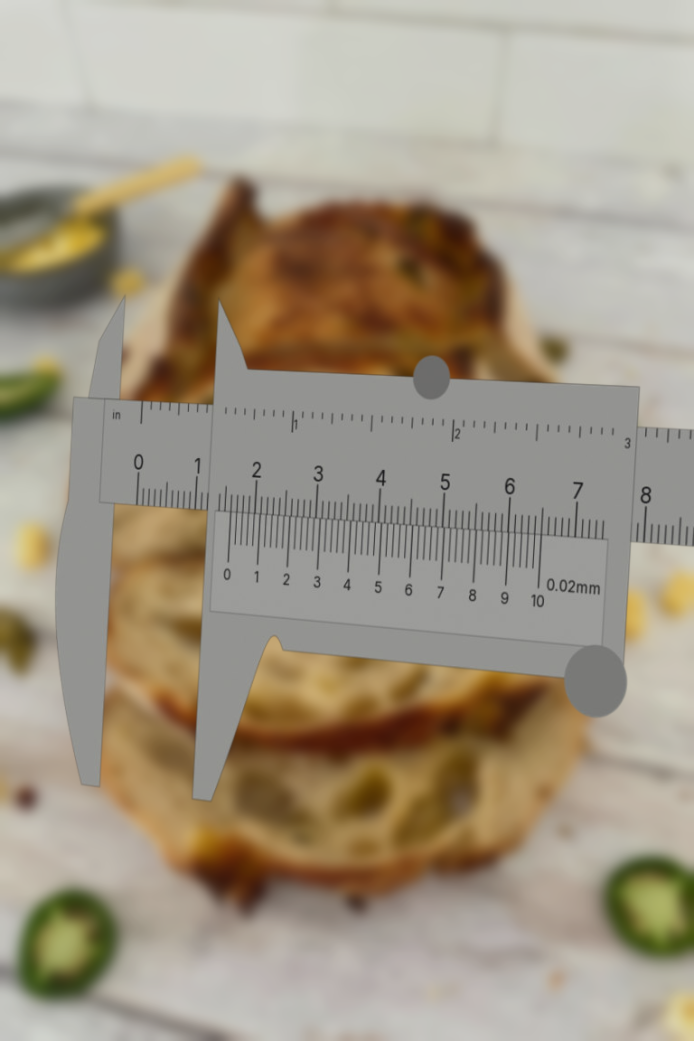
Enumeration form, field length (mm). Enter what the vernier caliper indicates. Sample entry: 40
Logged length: 16.0
